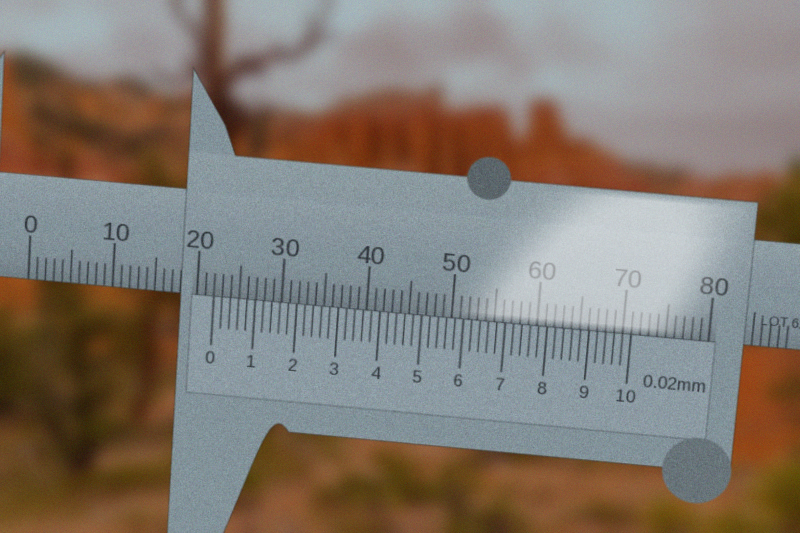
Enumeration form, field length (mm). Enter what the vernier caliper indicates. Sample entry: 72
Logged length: 22.0
